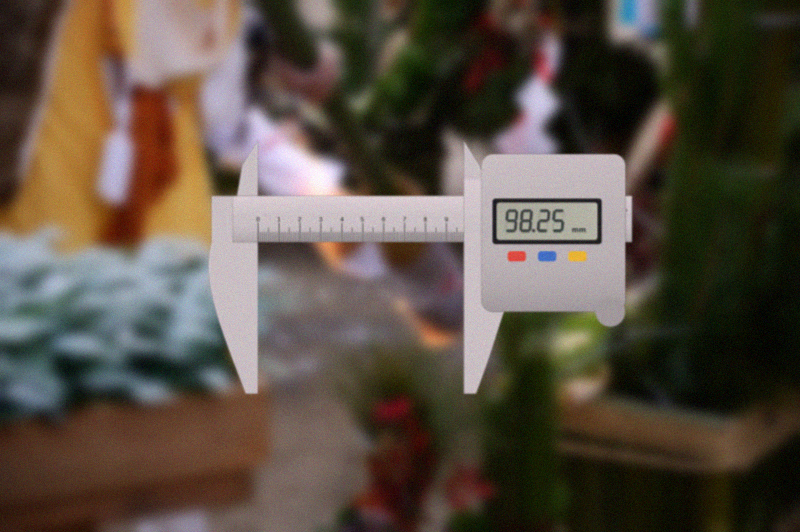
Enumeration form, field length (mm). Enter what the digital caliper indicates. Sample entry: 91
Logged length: 98.25
